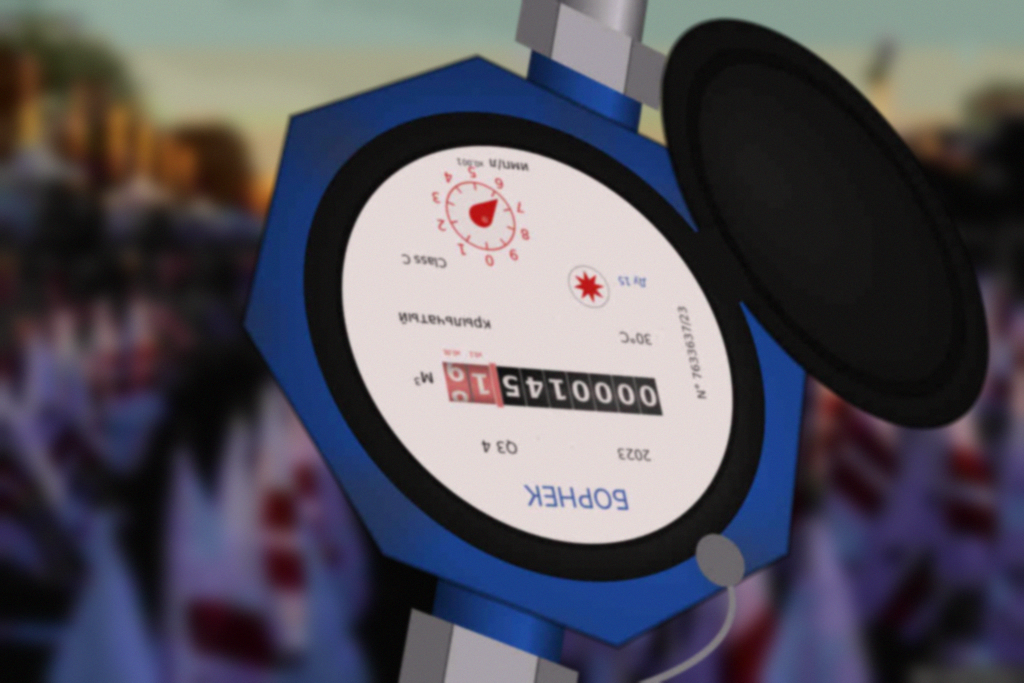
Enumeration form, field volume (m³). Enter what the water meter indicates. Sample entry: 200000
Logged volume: 145.186
